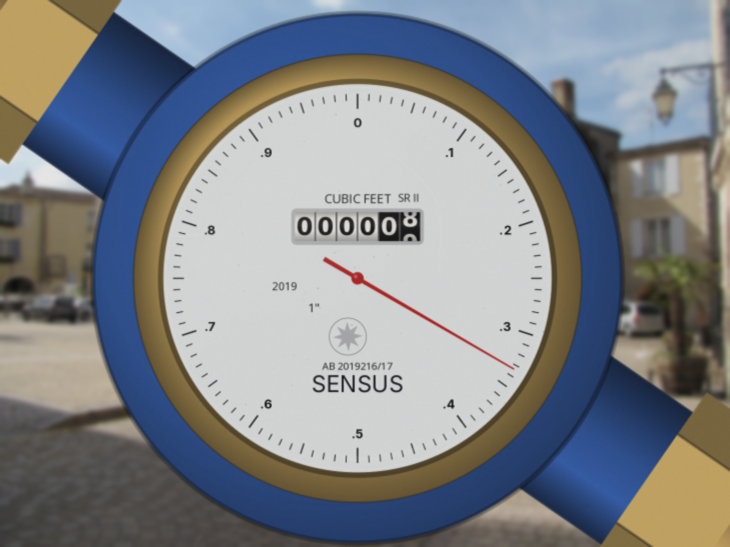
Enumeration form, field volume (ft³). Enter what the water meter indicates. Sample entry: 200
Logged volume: 8.33
